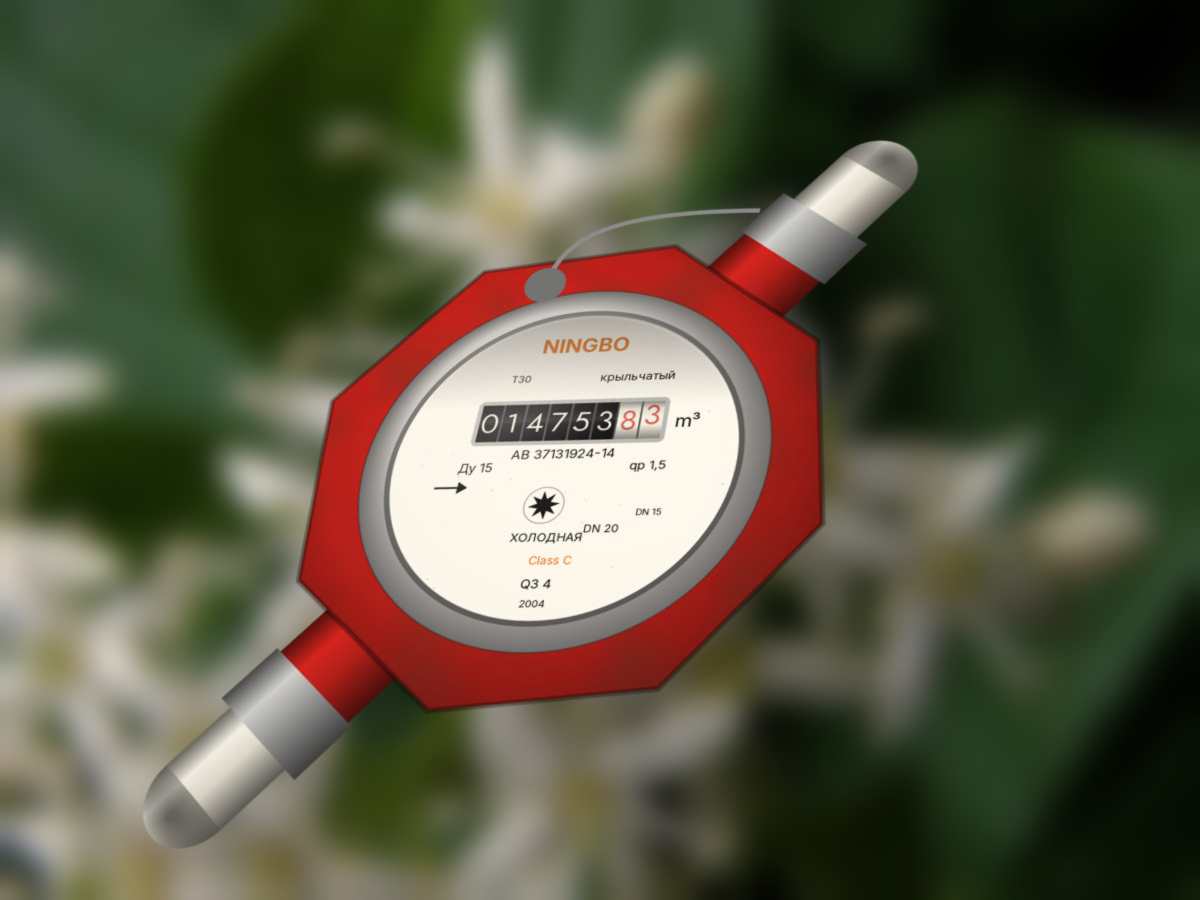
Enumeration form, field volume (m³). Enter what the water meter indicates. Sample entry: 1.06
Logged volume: 14753.83
